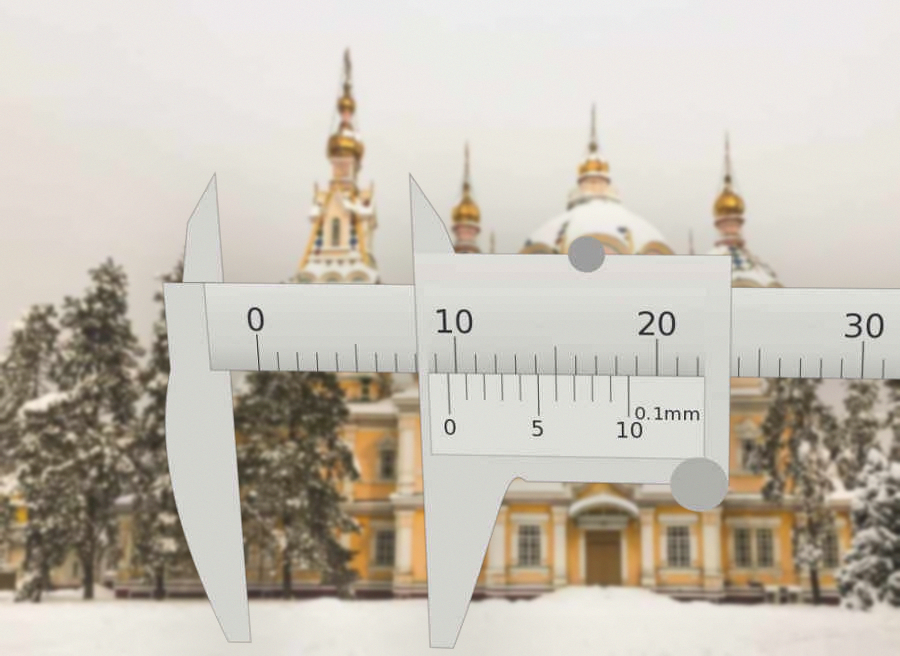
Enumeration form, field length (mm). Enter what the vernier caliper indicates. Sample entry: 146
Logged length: 9.6
